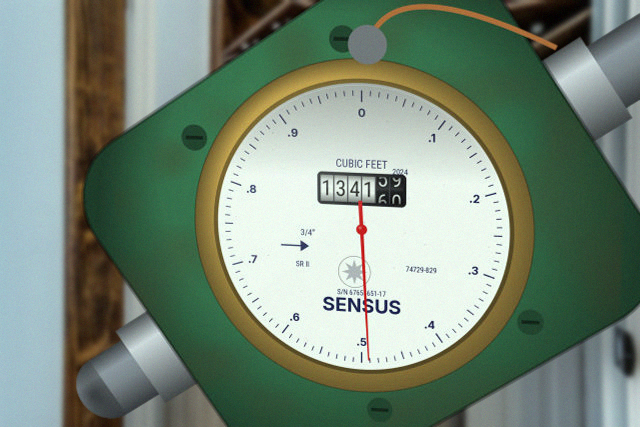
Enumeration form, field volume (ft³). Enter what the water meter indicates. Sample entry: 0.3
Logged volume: 134159.49
